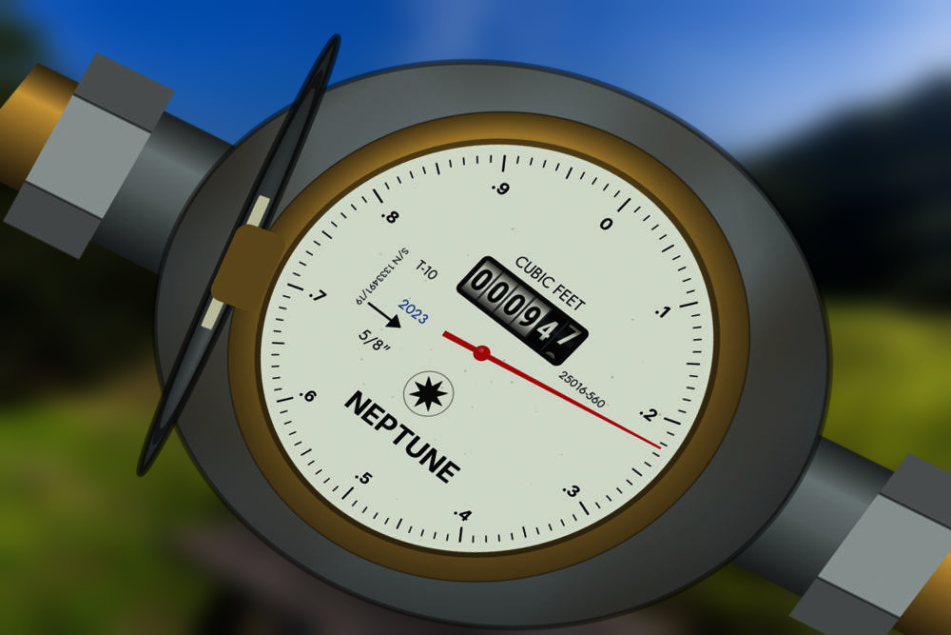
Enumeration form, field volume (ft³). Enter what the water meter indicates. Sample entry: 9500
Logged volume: 947.22
